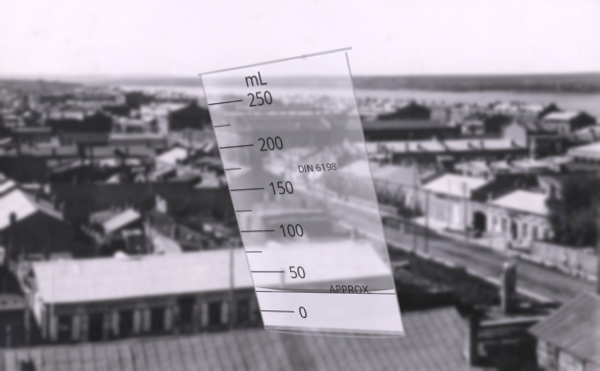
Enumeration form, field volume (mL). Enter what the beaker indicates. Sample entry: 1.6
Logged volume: 25
